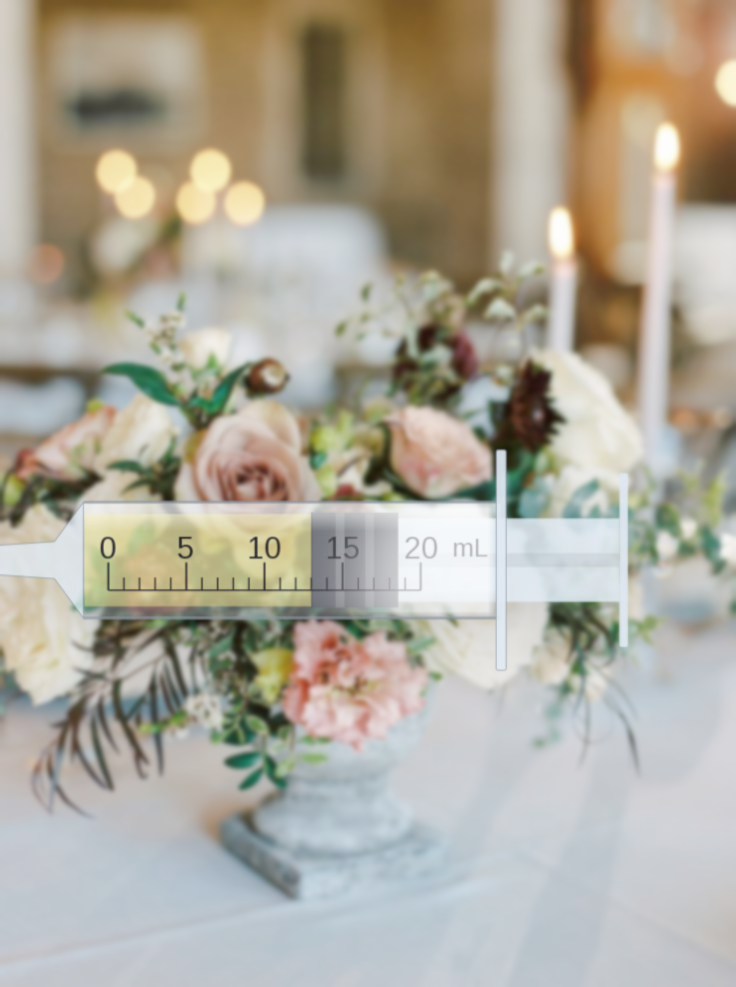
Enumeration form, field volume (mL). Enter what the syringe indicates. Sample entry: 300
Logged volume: 13
